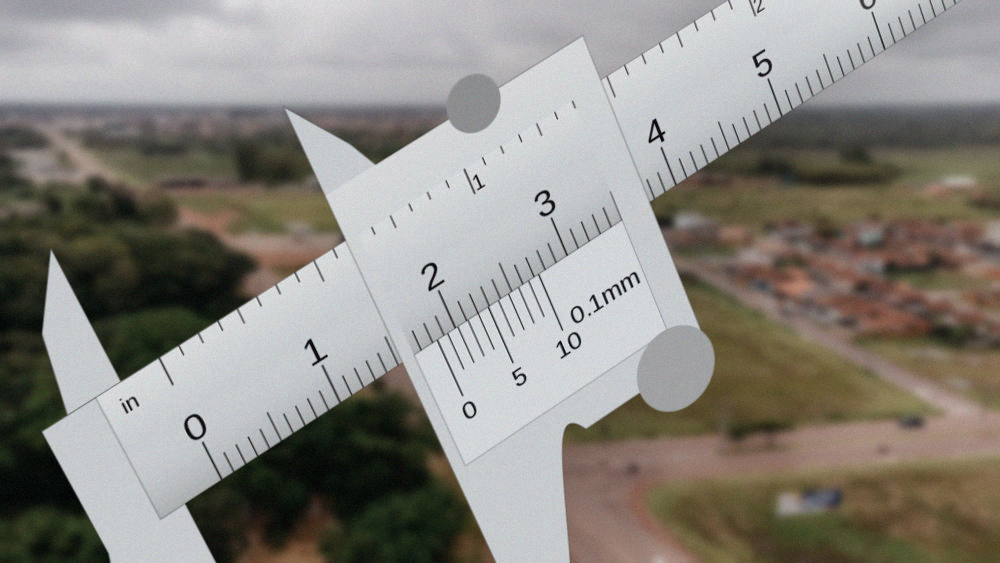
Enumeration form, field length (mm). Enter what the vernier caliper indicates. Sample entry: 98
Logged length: 18.4
